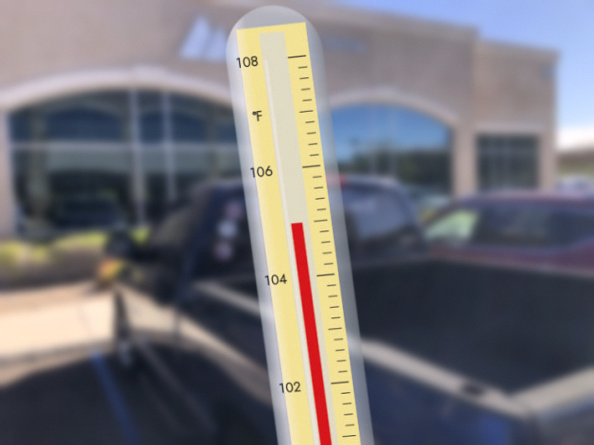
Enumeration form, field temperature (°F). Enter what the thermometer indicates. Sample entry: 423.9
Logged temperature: 105
